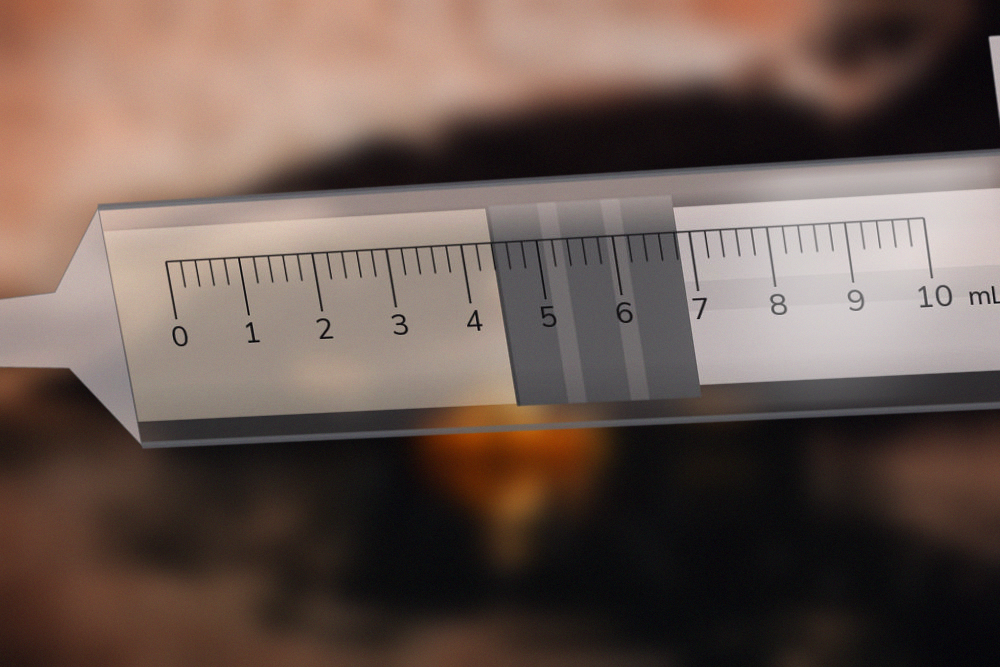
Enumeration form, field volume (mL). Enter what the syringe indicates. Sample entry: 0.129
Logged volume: 4.4
